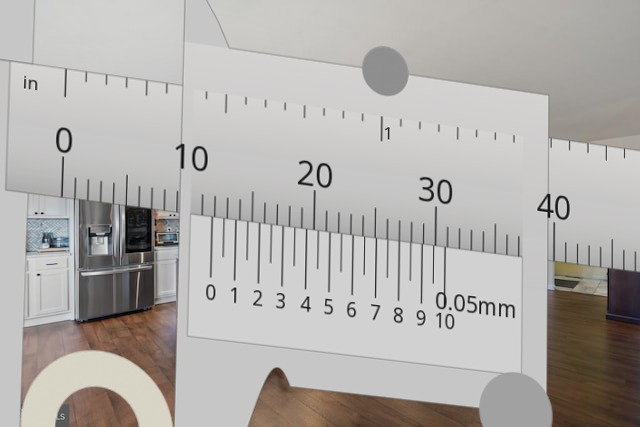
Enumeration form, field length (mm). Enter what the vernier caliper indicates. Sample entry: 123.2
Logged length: 11.8
